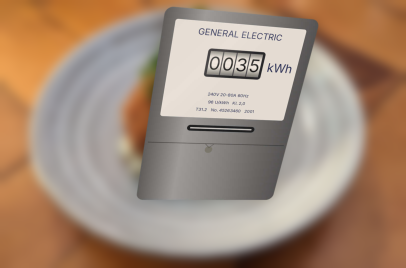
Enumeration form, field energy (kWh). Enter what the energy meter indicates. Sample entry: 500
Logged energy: 35
